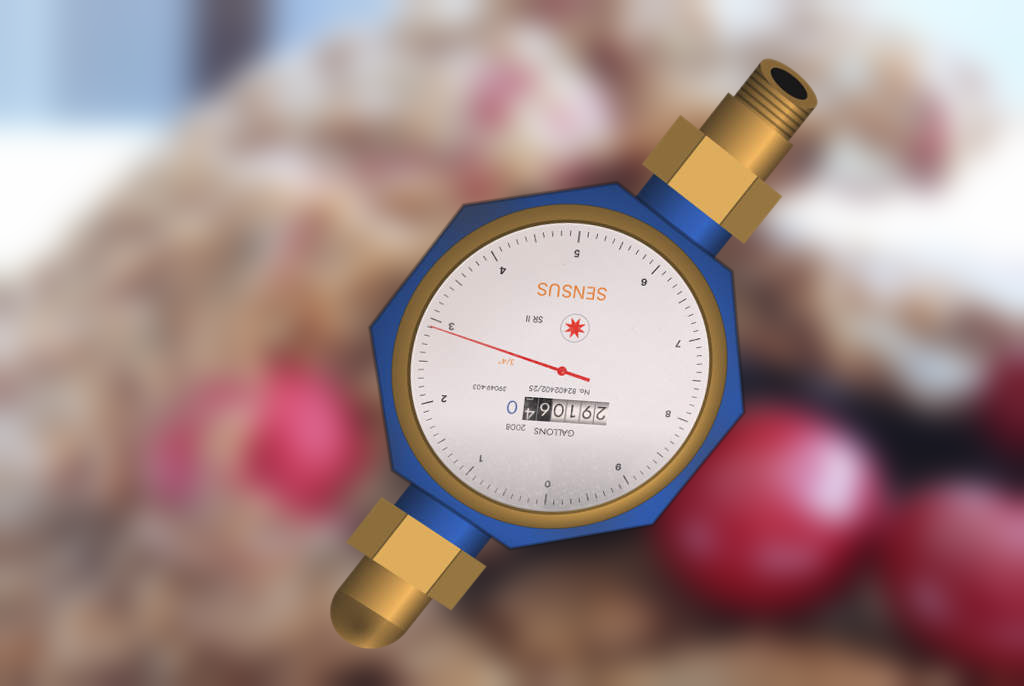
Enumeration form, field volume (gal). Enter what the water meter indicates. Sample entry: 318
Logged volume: 2910642.9
